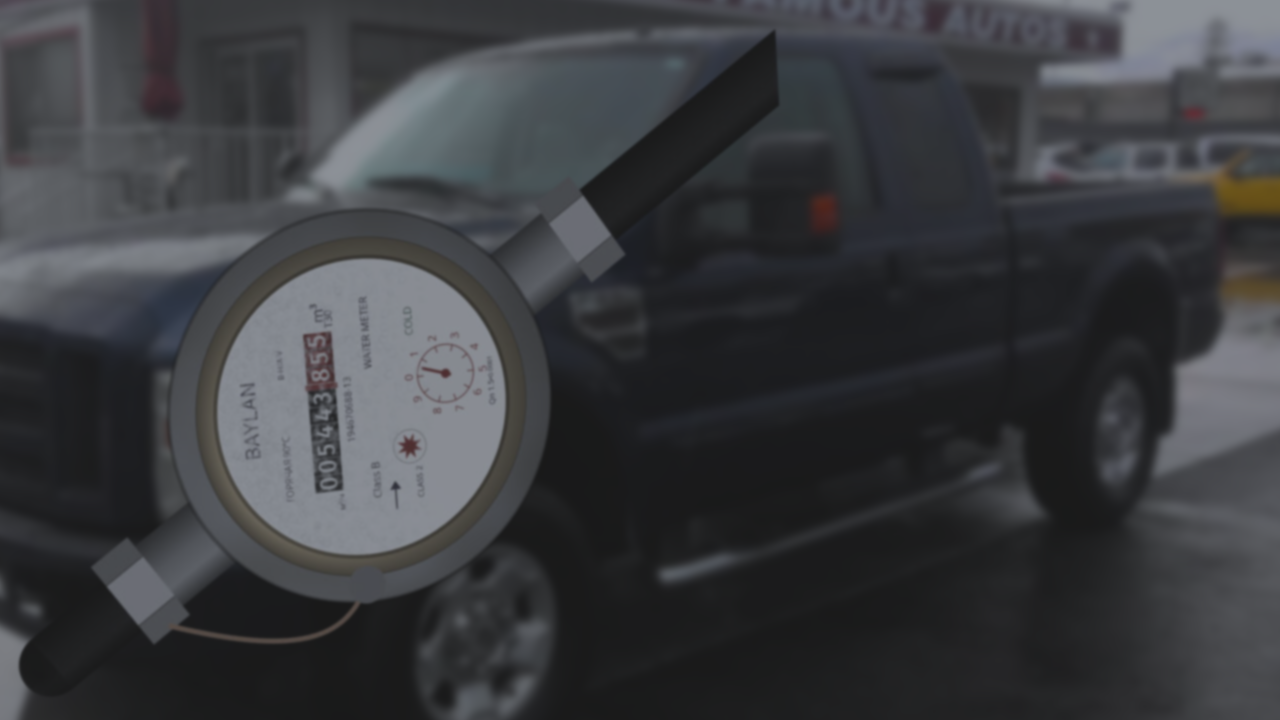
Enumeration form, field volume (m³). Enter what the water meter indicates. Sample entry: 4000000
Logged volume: 5443.8550
